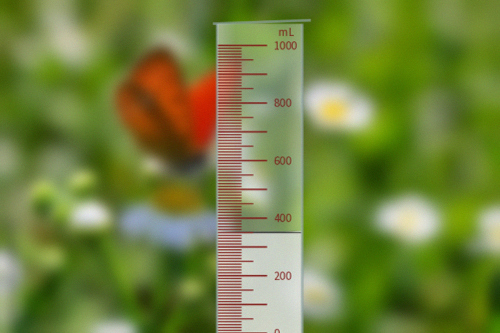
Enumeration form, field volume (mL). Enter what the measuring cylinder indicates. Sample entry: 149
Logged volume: 350
